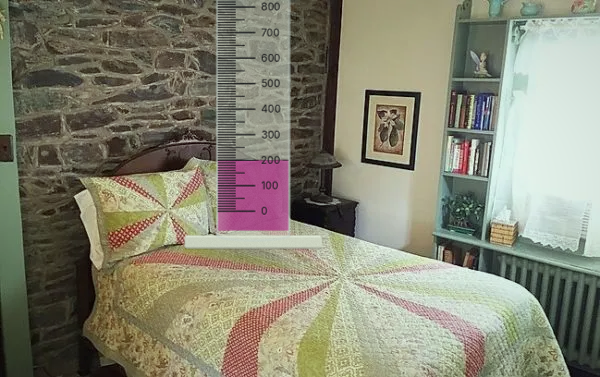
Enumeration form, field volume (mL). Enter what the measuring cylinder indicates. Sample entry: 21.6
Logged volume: 200
